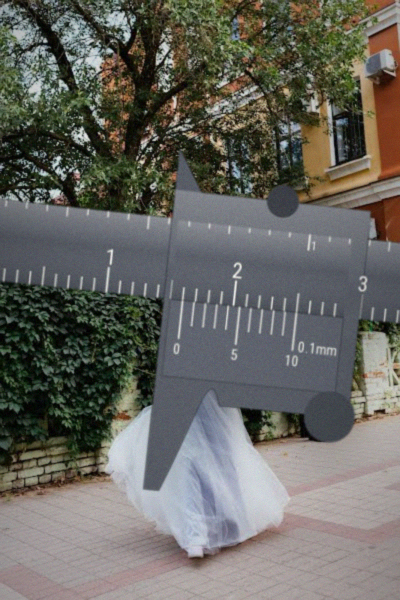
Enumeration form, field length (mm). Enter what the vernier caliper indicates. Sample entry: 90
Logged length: 16.0
